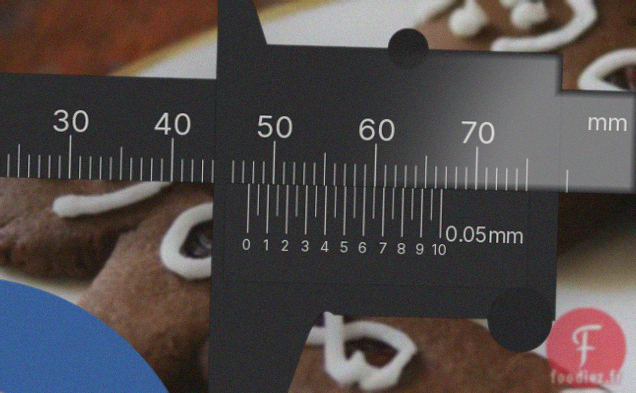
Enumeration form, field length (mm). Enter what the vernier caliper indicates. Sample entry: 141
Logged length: 47.6
